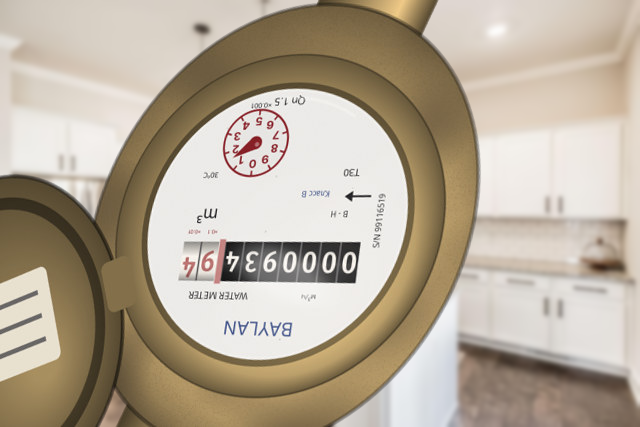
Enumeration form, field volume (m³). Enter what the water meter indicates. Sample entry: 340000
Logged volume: 934.941
